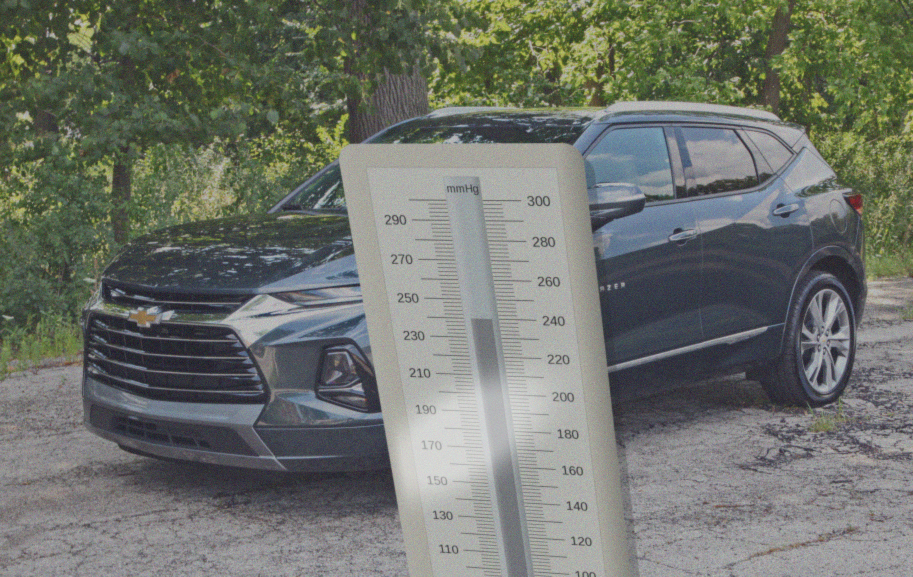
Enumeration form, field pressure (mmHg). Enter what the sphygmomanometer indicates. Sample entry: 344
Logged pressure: 240
